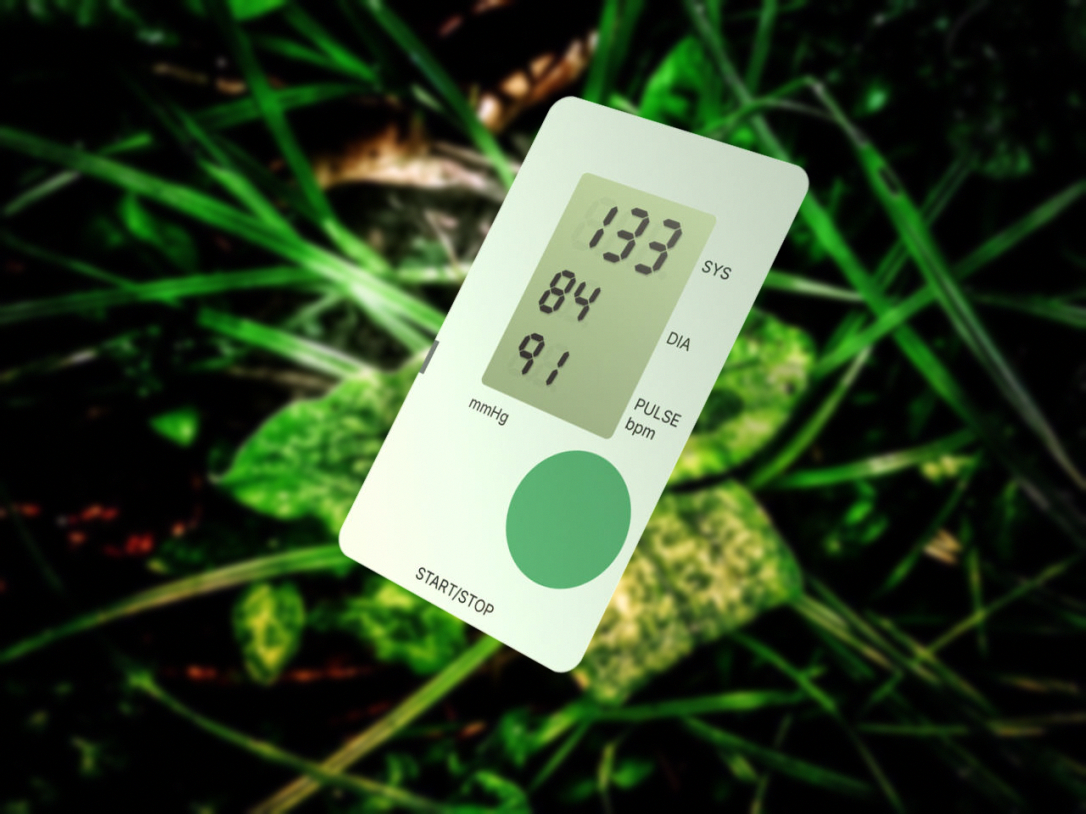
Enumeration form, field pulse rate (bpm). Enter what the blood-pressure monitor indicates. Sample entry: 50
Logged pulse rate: 91
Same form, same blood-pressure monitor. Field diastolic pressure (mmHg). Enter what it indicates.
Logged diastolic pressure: 84
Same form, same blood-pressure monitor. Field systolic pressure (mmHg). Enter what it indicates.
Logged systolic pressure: 133
